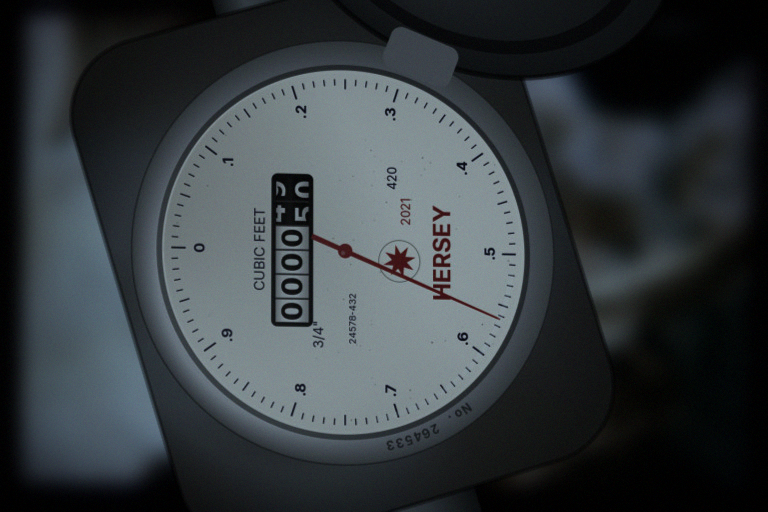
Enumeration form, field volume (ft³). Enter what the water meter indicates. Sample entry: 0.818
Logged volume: 49.56
